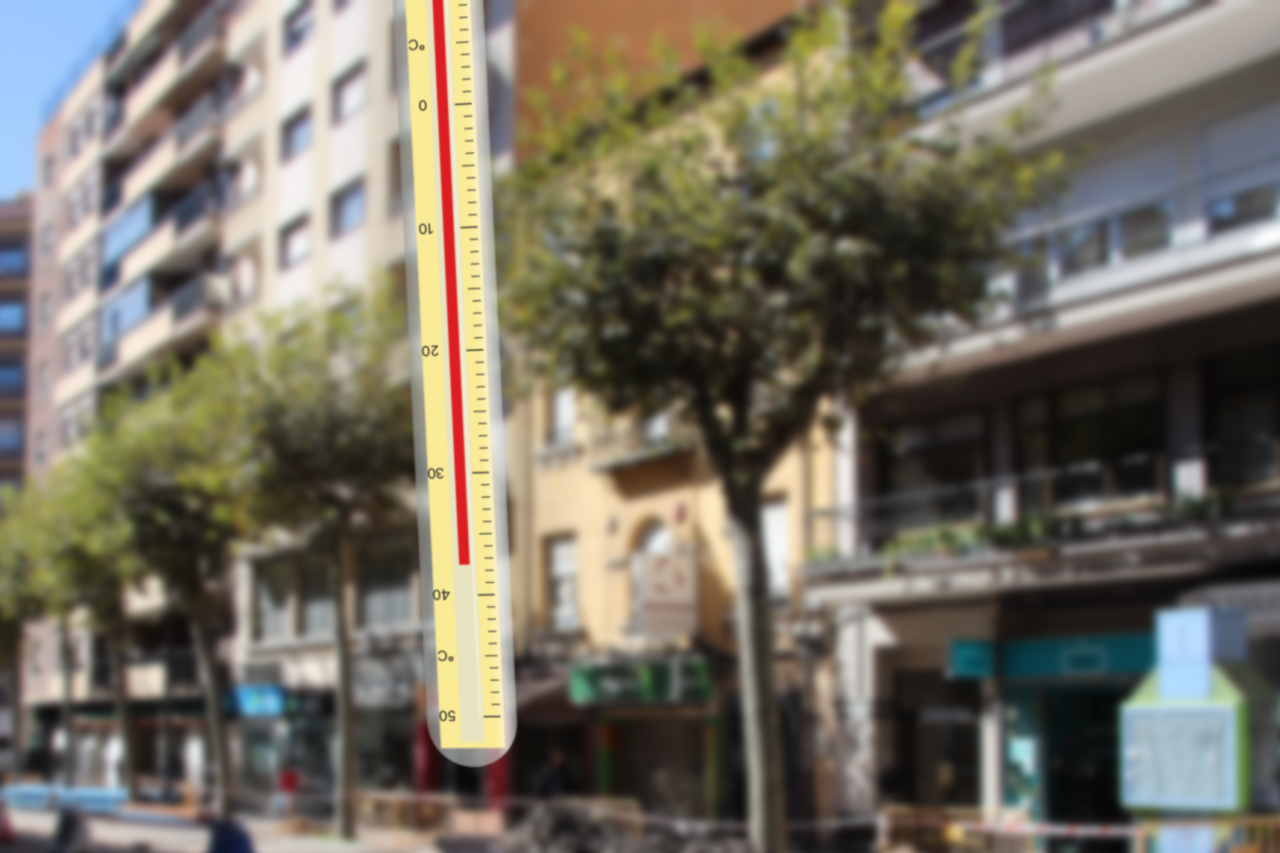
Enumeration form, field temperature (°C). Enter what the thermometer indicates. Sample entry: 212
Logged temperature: 37.5
